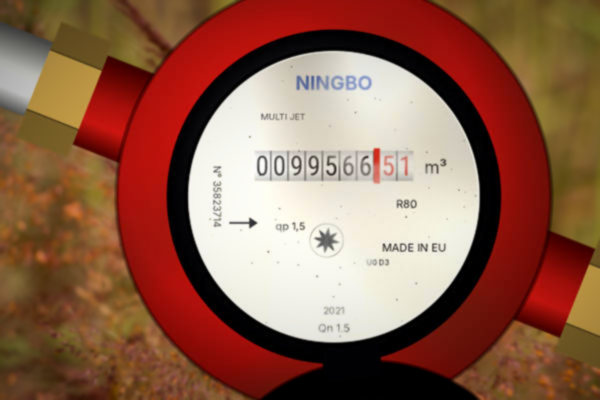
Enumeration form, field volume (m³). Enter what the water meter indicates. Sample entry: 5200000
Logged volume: 99566.51
